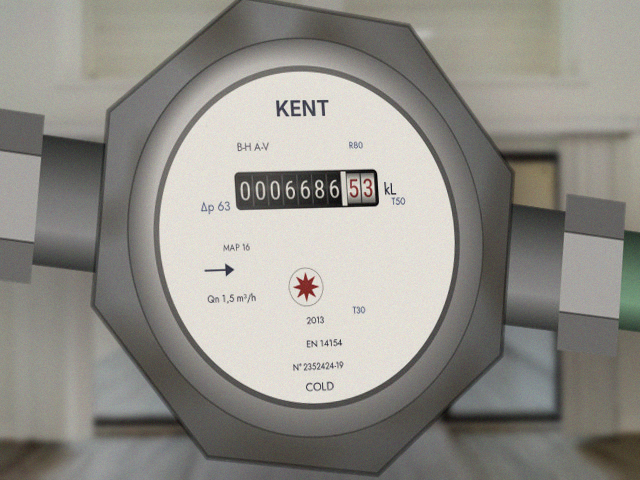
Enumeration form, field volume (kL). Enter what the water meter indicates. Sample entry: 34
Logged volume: 6686.53
